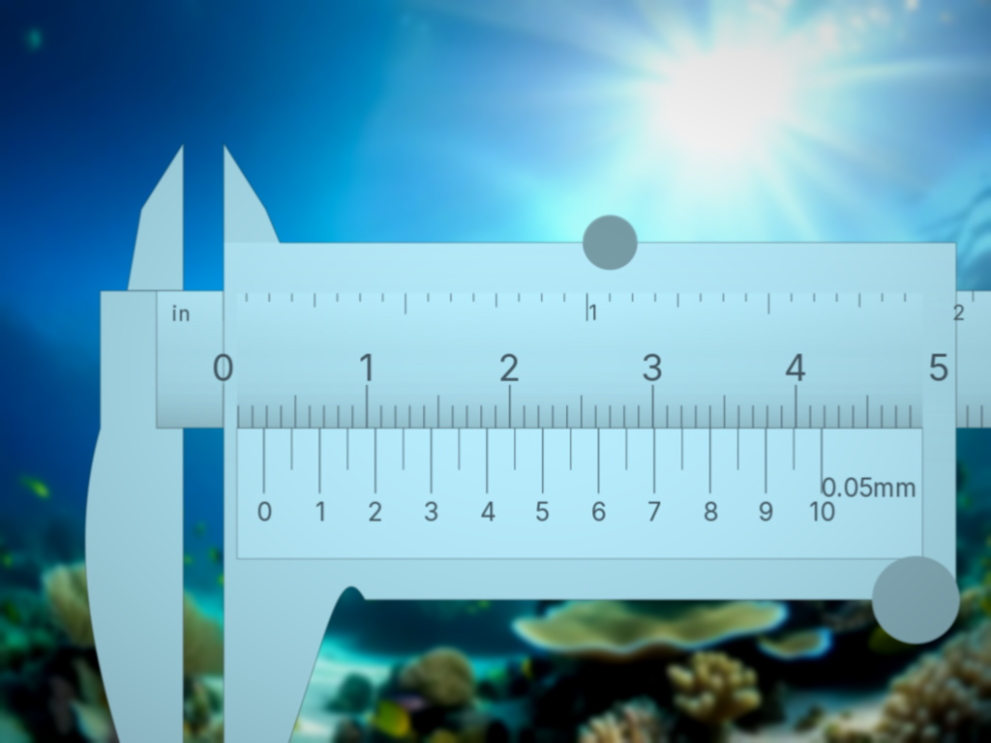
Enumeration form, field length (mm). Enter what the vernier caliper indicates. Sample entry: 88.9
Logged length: 2.8
